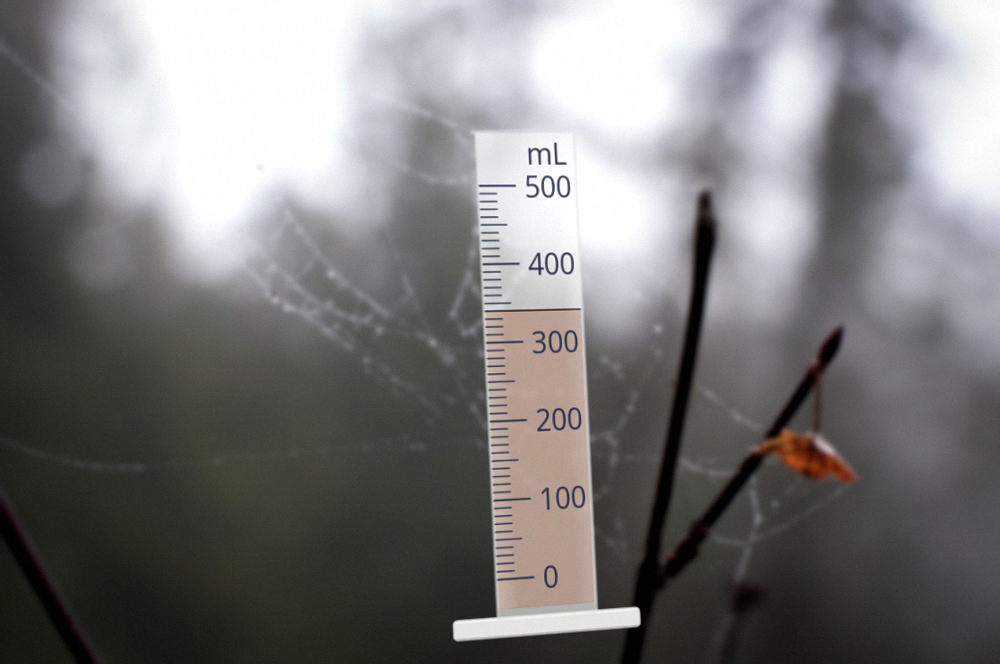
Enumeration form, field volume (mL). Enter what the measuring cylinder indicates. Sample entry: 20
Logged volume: 340
